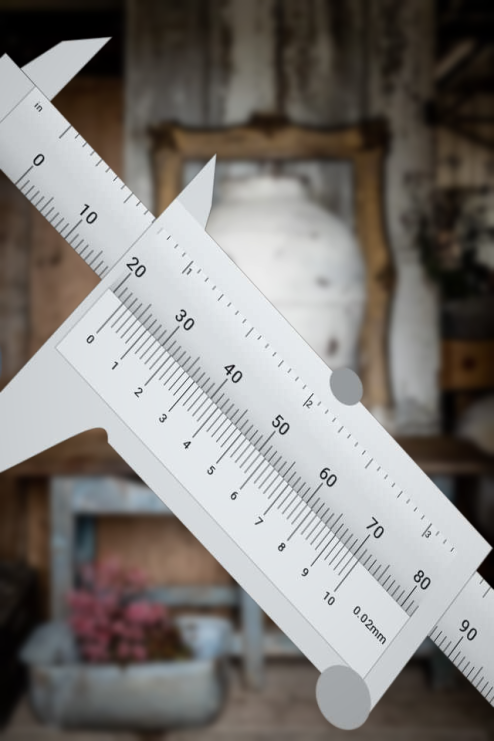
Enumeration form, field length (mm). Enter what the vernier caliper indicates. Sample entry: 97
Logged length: 22.0
